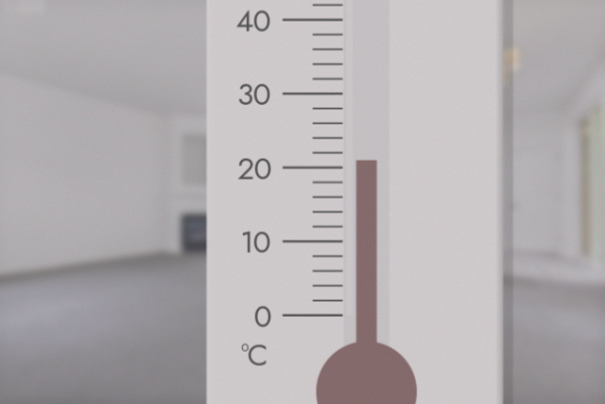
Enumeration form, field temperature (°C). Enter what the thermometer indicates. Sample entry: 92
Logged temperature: 21
